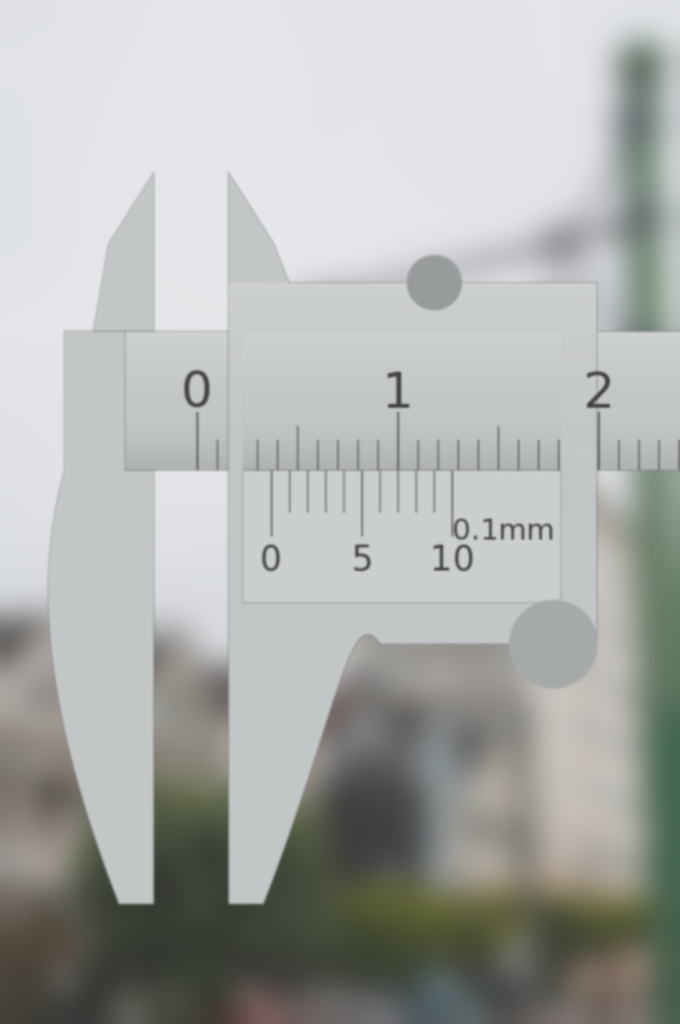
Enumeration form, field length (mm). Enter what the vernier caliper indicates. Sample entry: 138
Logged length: 3.7
